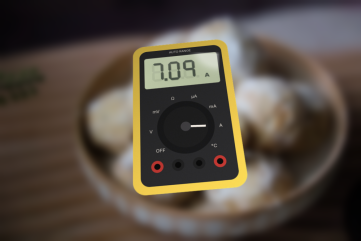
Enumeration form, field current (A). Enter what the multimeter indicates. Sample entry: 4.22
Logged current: 7.09
